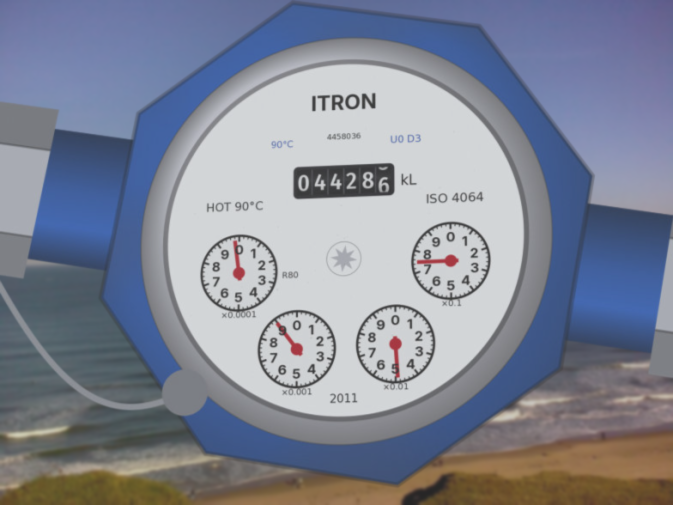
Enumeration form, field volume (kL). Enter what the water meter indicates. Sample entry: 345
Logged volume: 44285.7489
